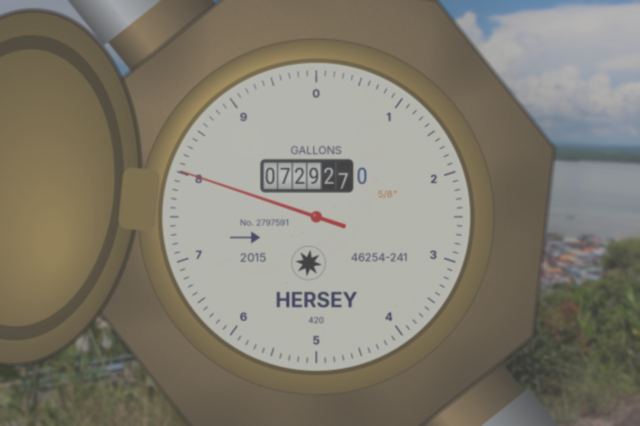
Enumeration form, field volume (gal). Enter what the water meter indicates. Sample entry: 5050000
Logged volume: 729268.0
